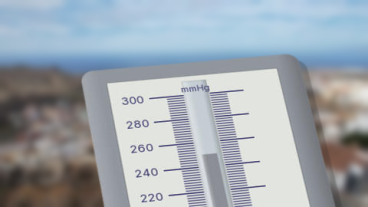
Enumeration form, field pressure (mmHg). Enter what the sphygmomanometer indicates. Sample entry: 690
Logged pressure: 250
